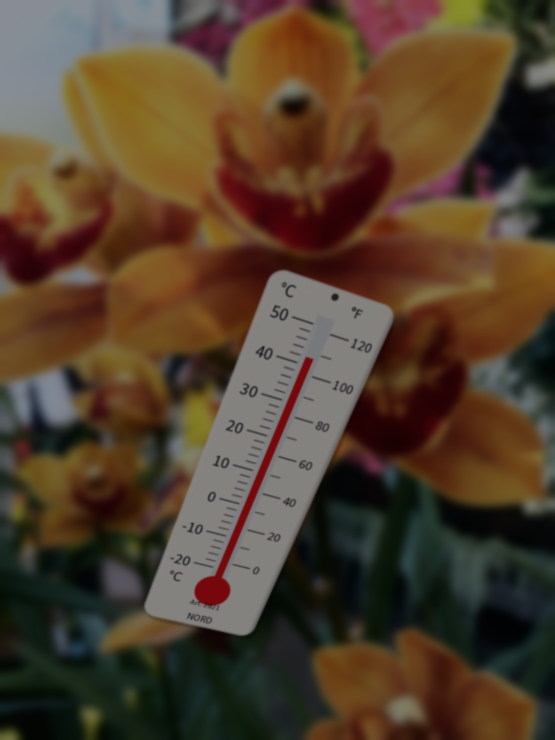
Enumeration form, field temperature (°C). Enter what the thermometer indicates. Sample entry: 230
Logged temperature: 42
